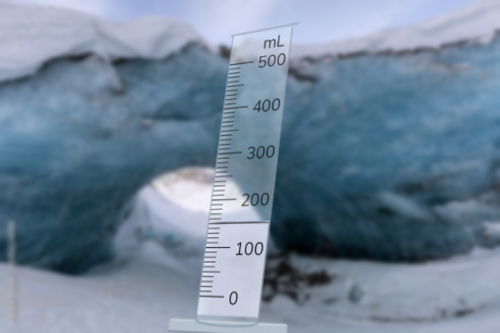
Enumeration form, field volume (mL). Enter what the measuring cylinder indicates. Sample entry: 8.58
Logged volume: 150
